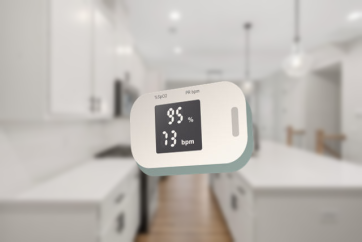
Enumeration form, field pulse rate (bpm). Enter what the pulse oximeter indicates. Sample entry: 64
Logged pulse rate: 73
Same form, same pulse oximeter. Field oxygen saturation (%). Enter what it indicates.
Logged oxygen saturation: 95
